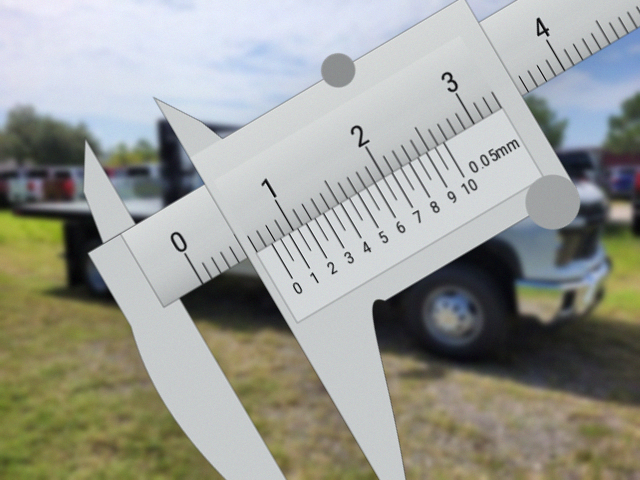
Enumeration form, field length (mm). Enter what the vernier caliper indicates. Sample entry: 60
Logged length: 7.6
